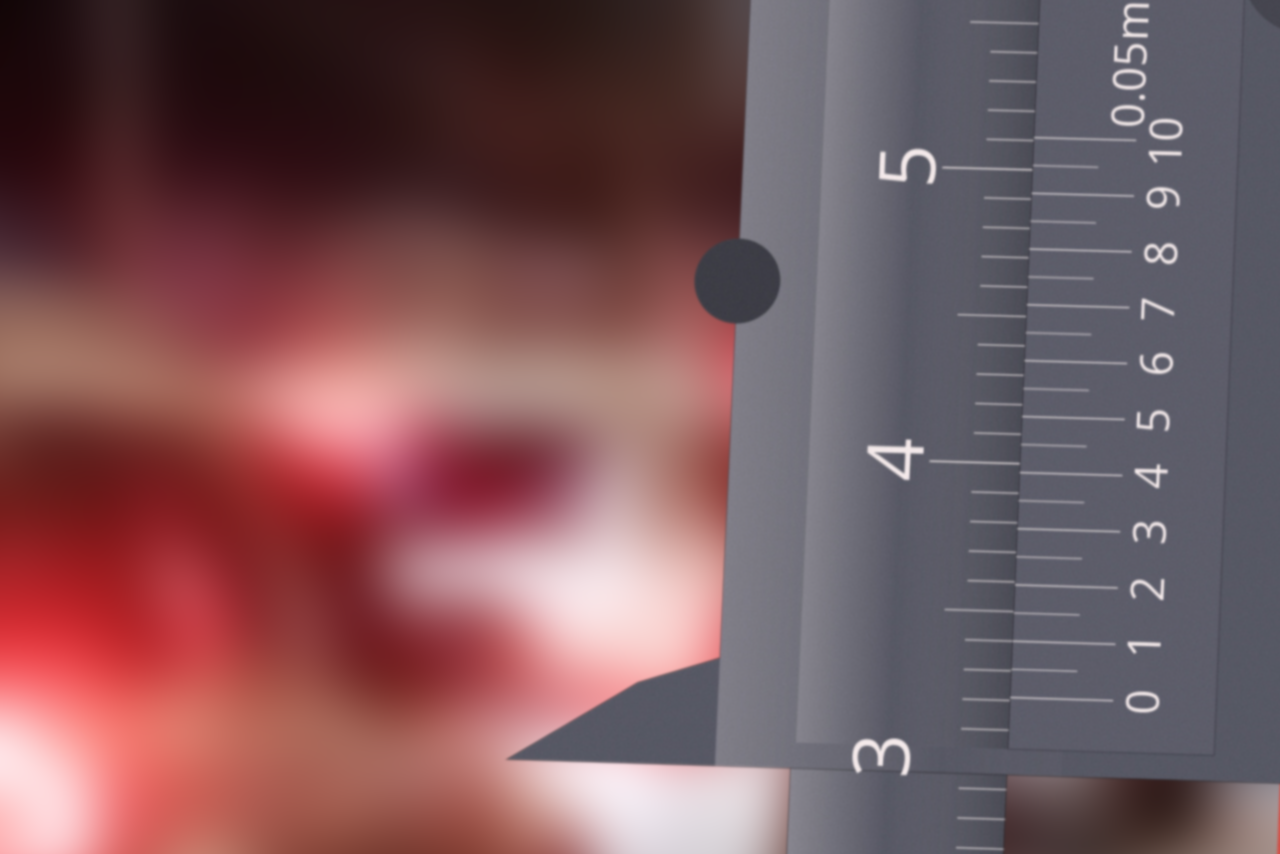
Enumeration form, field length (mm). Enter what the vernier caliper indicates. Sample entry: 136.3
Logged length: 32.1
